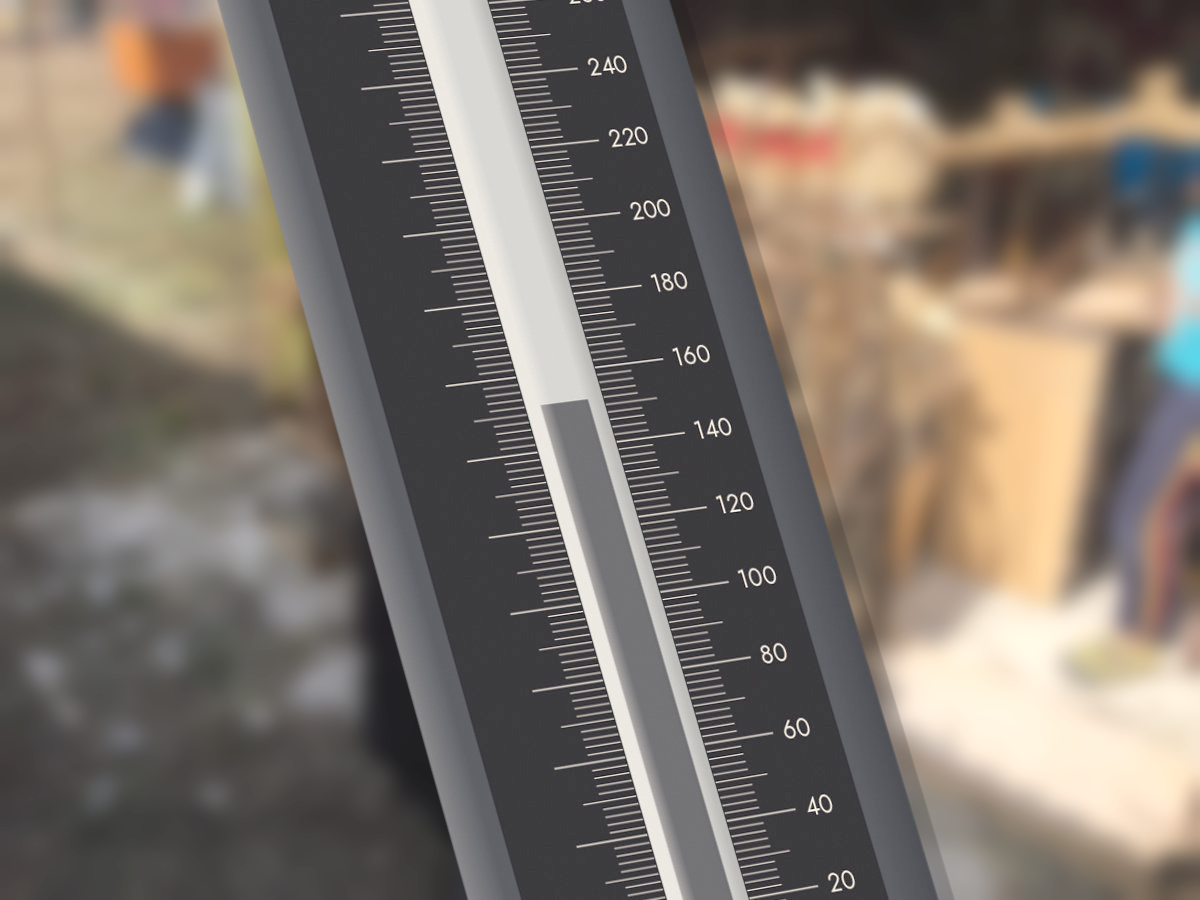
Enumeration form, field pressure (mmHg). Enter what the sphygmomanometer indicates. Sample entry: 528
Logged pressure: 152
